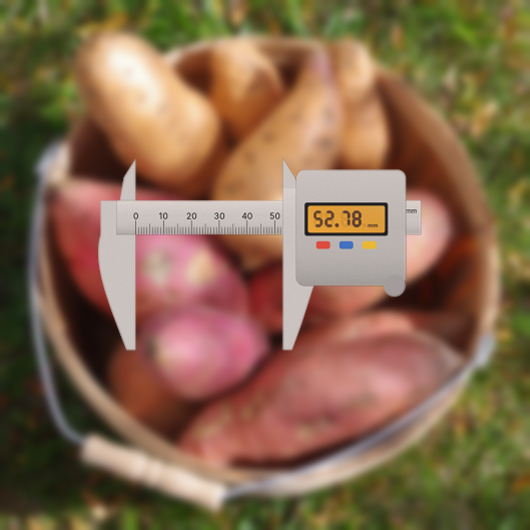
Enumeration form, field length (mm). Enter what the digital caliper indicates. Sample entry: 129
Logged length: 52.78
